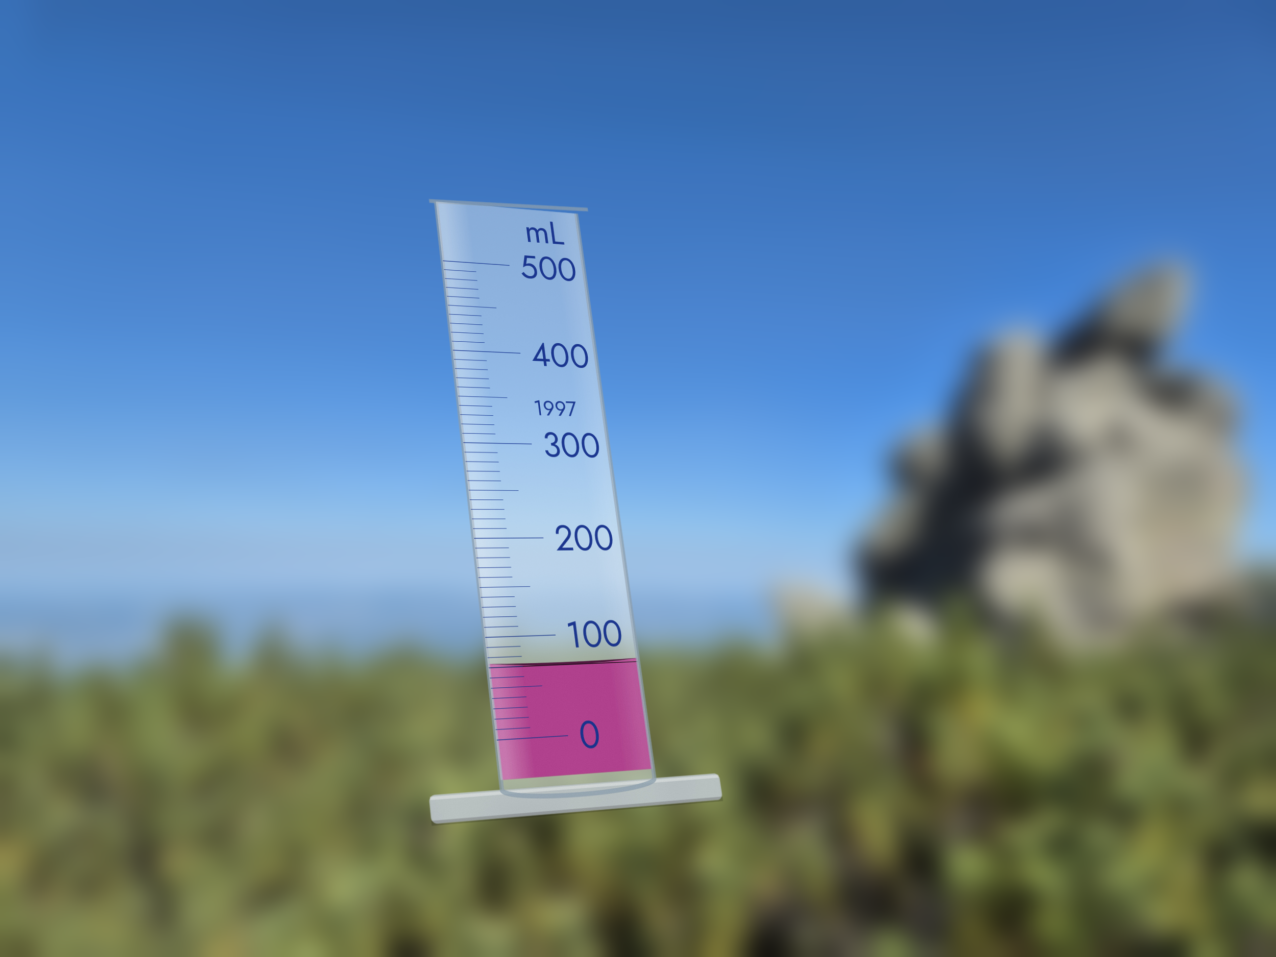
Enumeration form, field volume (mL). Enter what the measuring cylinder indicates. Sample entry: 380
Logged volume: 70
